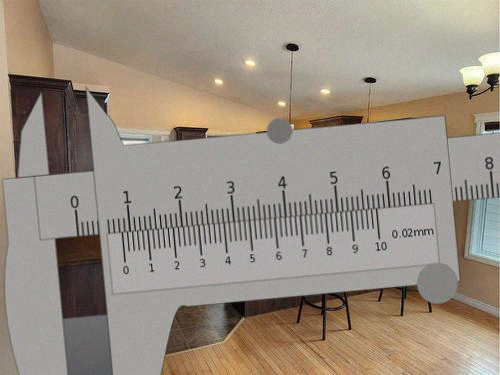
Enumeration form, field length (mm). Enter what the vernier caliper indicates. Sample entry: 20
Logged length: 8.5
